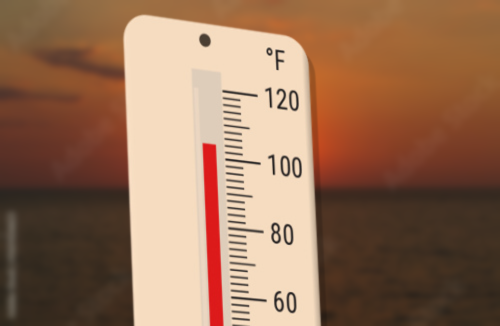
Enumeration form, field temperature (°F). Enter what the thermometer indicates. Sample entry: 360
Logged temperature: 104
